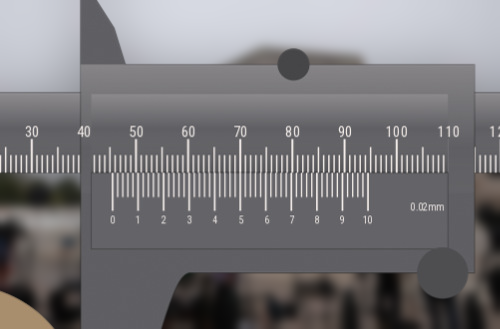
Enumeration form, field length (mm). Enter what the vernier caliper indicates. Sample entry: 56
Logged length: 45.5
